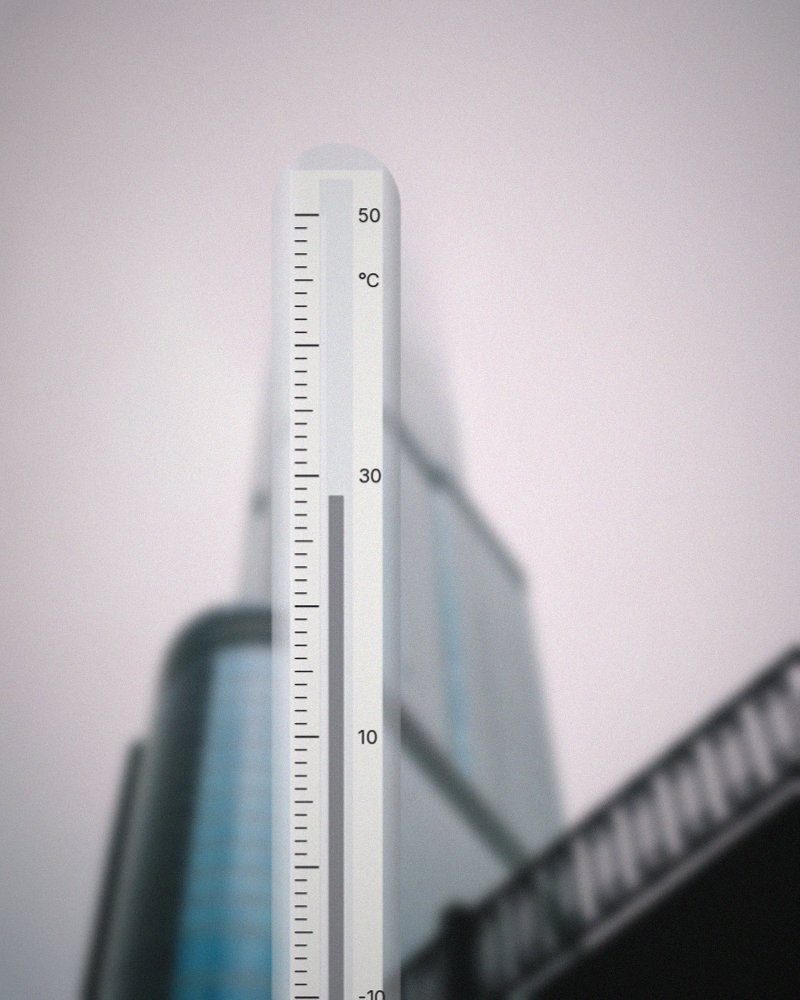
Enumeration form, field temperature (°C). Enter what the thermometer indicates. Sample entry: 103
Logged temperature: 28.5
